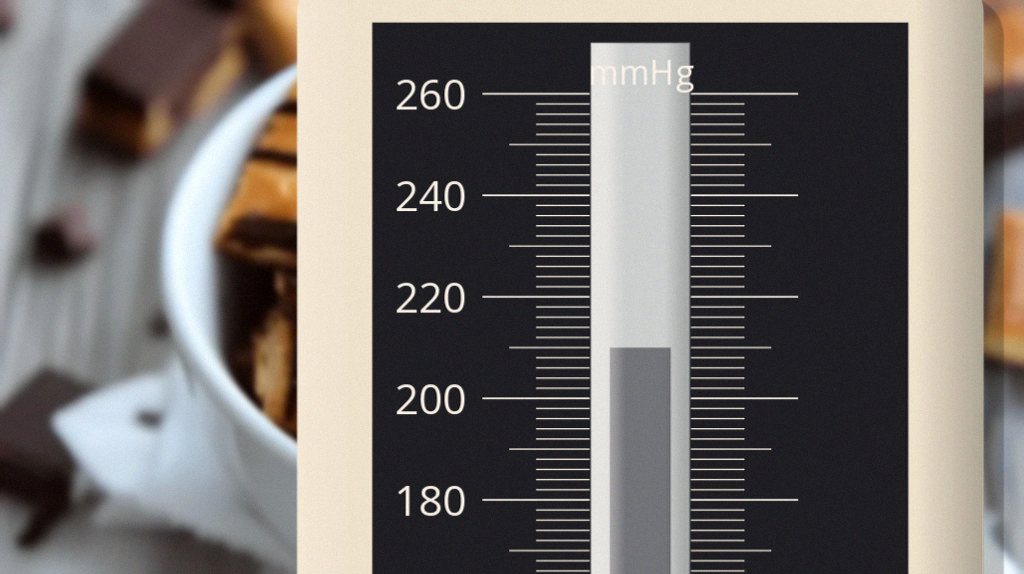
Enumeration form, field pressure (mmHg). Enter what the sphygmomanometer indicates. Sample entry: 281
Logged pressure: 210
